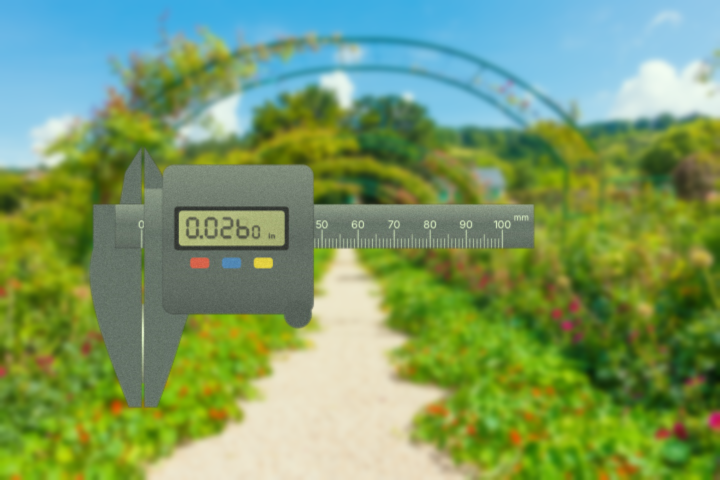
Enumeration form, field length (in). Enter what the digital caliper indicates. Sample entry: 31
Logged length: 0.0260
